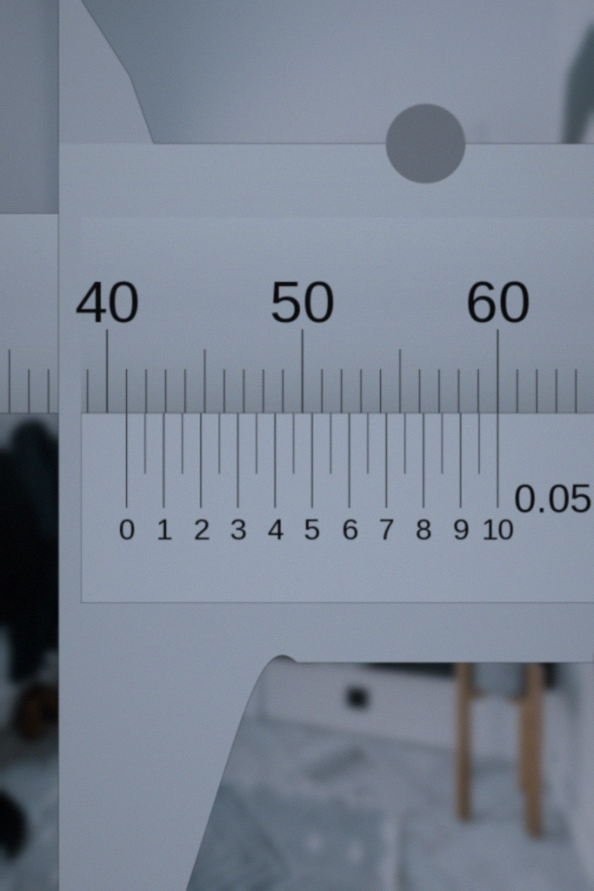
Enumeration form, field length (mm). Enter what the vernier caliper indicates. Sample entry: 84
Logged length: 41.0
